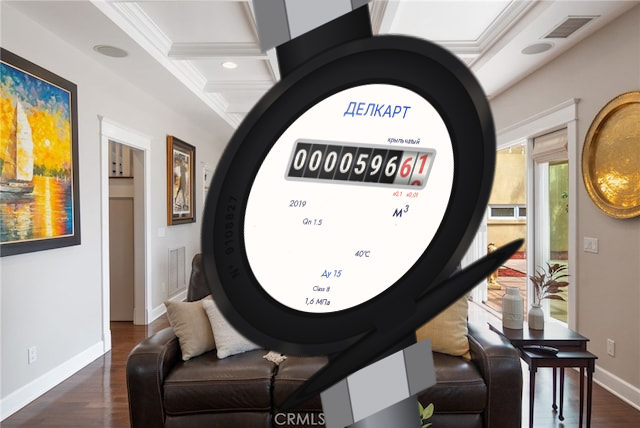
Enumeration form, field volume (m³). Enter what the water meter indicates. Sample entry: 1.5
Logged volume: 596.61
